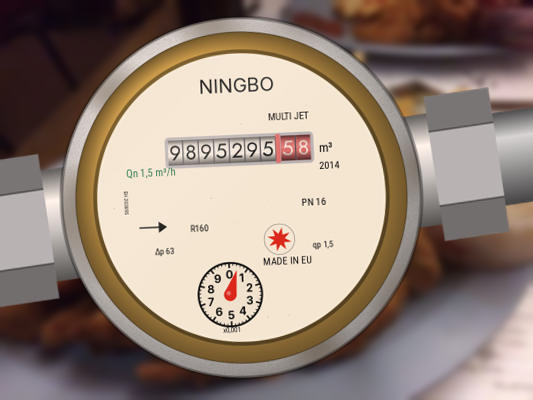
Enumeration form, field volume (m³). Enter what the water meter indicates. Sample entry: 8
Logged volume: 9895295.580
